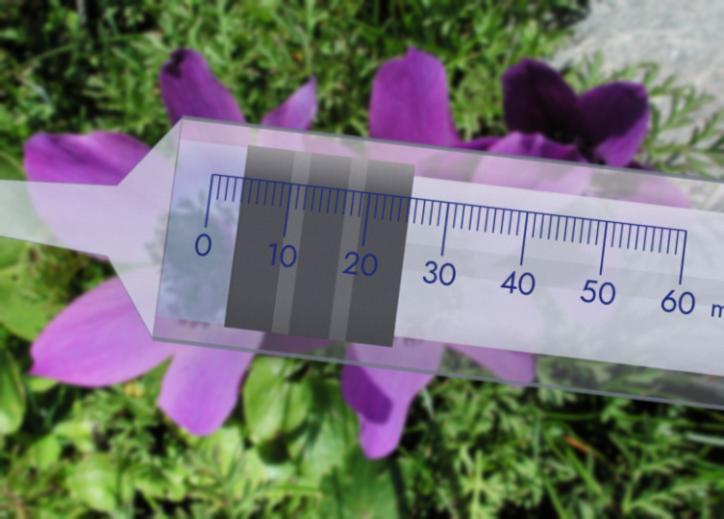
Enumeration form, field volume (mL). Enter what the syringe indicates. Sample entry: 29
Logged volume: 4
